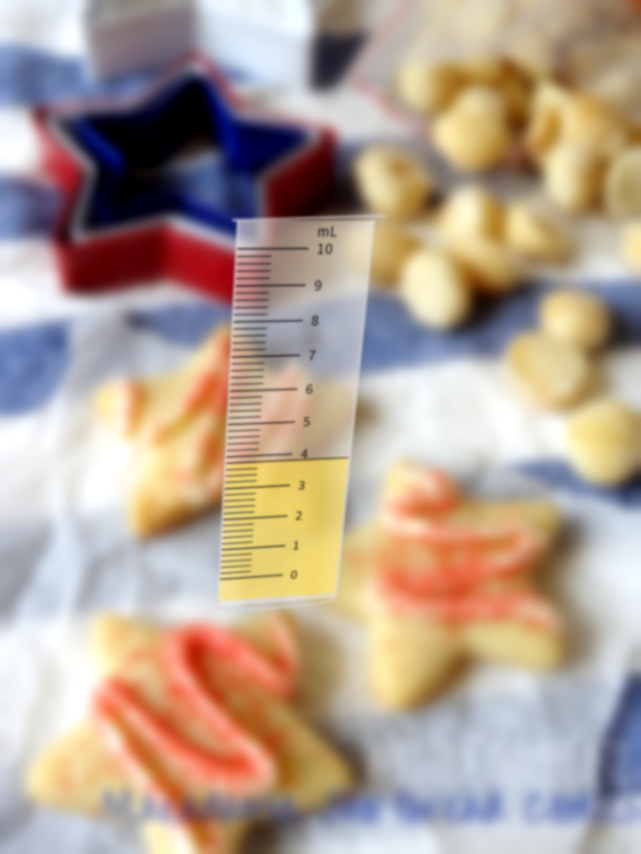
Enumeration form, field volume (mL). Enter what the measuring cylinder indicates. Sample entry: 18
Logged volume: 3.8
